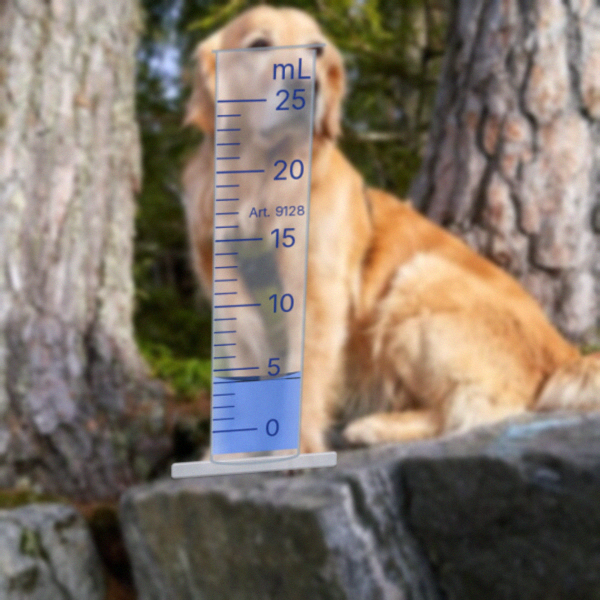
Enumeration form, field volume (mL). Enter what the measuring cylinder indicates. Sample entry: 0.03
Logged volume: 4
